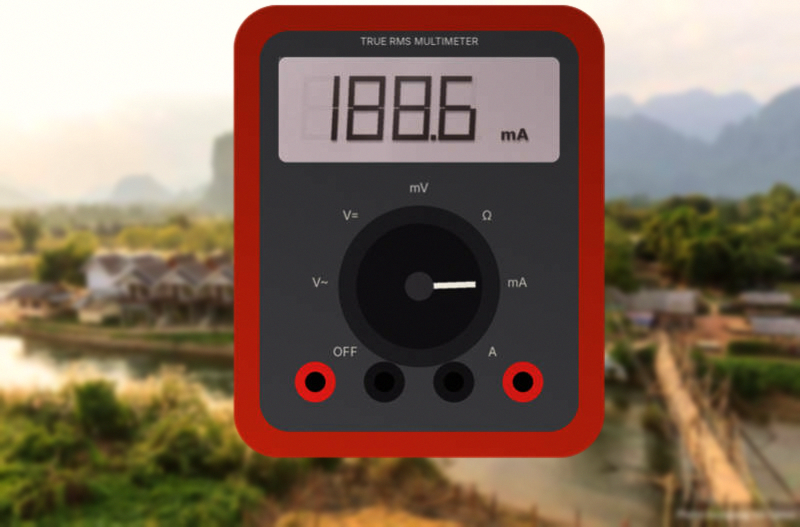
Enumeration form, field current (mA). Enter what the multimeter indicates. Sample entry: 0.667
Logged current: 188.6
